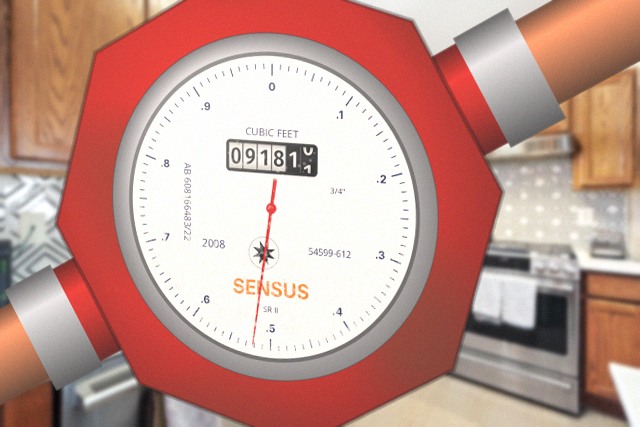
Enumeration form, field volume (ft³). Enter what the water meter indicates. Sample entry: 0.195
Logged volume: 91810.52
